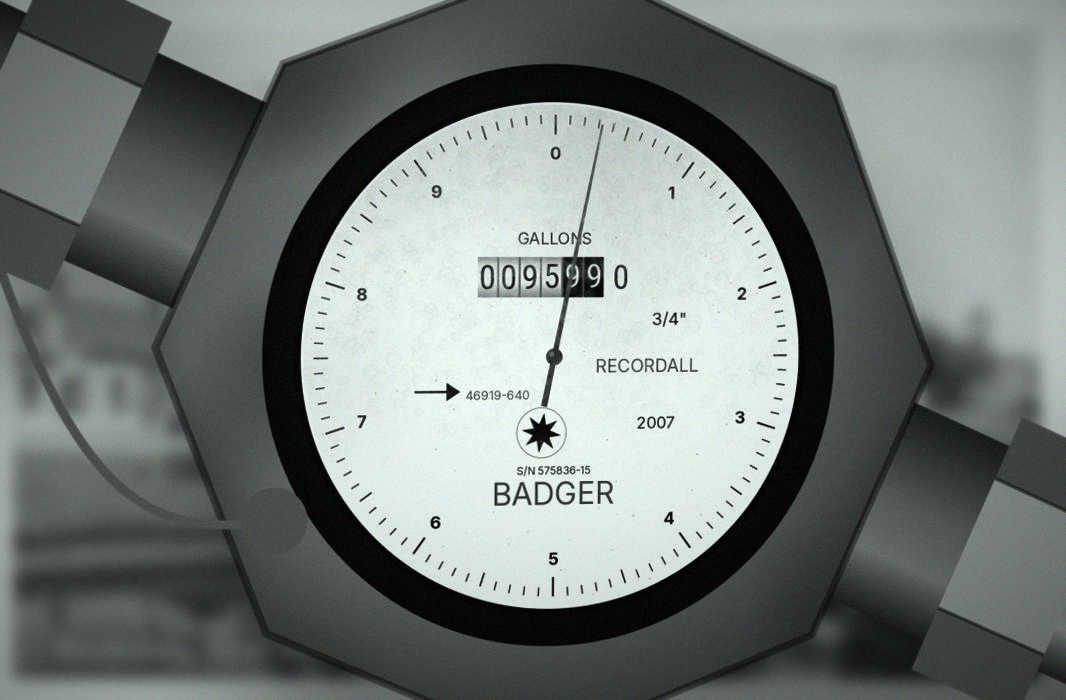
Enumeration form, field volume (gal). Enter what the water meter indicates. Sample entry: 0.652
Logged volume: 95990.3
